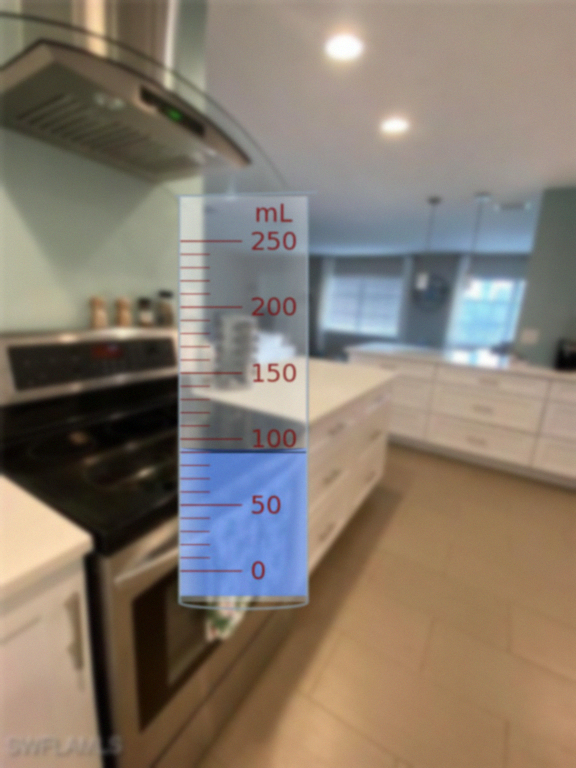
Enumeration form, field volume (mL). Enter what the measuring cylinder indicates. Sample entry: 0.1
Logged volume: 90
